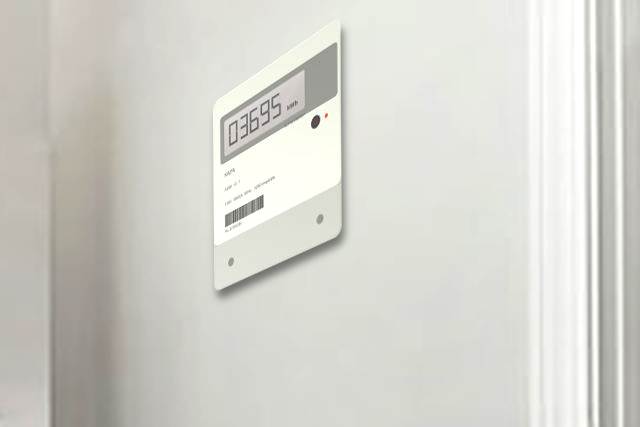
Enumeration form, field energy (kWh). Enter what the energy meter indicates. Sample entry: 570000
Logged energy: 3695
